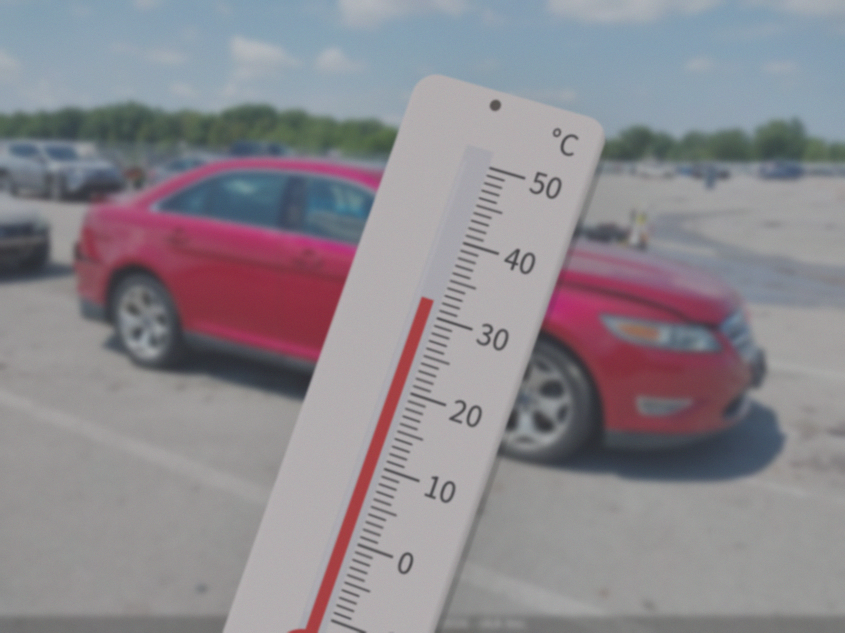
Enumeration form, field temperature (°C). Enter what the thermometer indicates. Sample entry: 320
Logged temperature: 32
